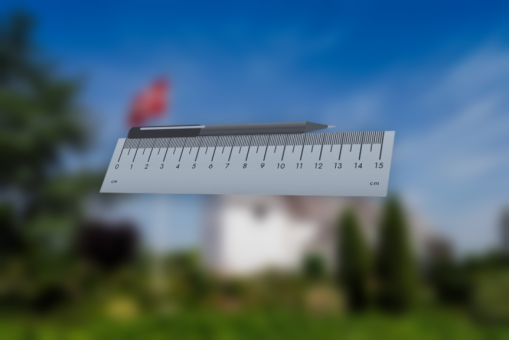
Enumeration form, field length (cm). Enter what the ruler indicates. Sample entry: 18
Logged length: 12.5
